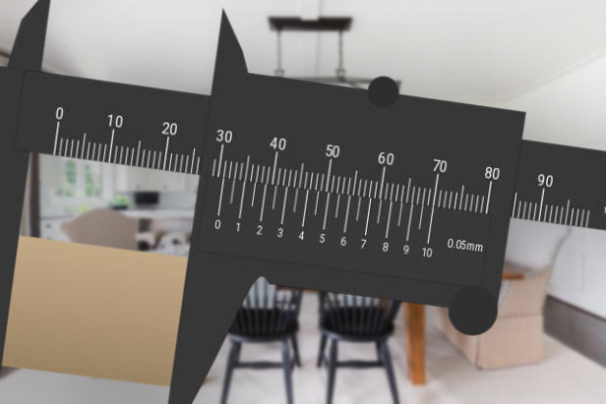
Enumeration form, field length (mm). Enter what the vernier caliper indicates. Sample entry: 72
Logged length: 31.0
